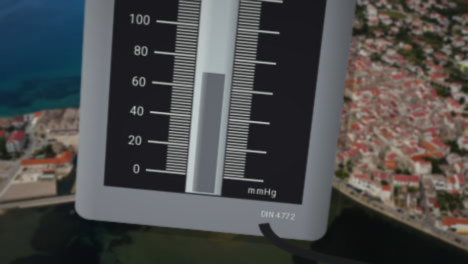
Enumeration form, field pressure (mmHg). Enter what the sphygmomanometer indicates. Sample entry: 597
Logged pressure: 70
